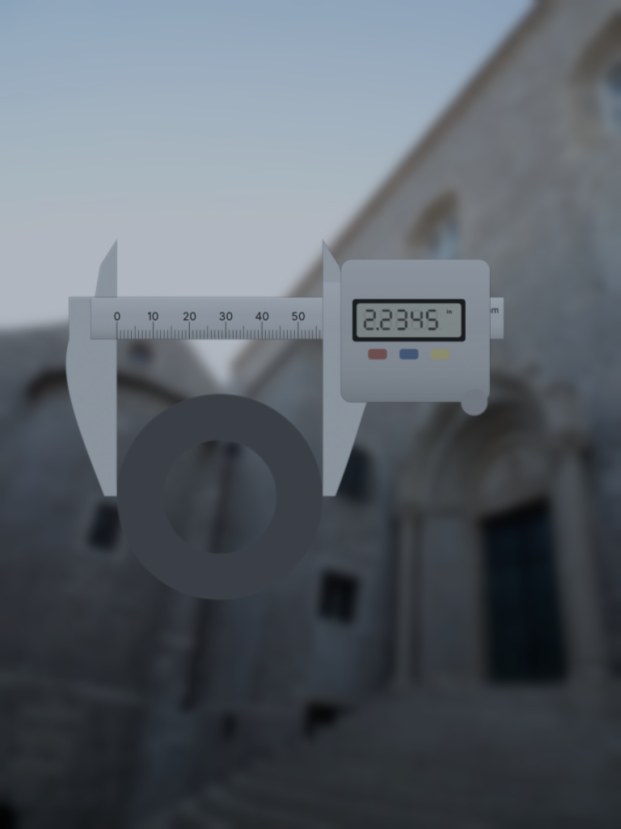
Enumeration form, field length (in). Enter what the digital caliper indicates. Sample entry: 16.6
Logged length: 2.2345
